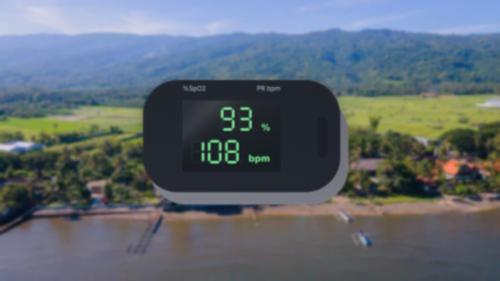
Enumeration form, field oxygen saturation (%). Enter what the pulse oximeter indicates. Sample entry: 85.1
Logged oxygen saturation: 93
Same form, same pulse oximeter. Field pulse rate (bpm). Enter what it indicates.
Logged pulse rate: 108
